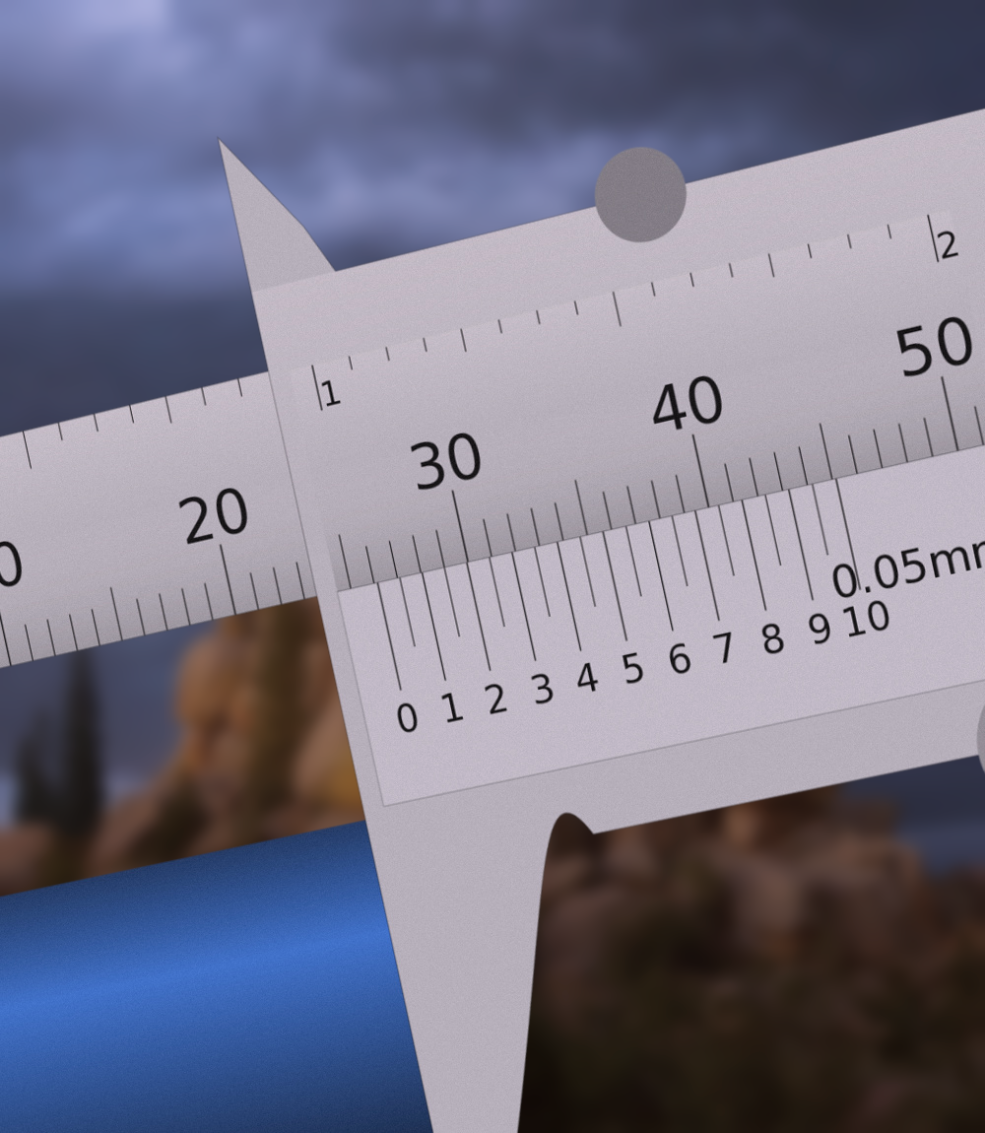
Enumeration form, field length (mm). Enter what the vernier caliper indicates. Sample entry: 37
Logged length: 26.15
